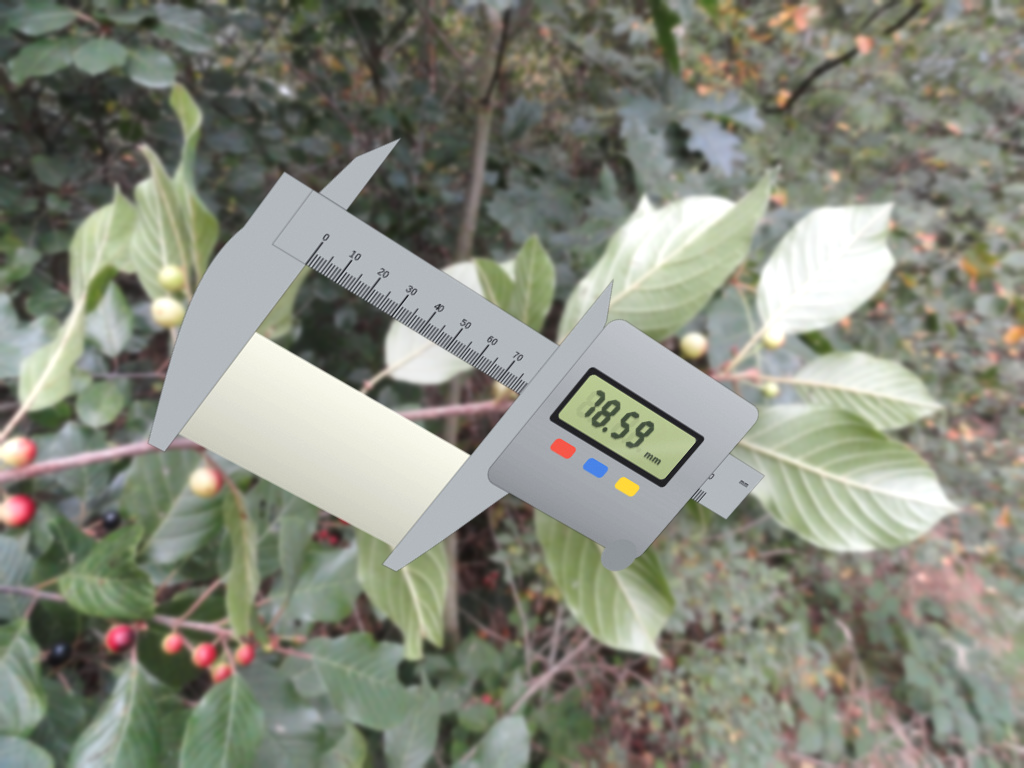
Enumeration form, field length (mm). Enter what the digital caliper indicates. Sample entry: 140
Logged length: 78.59
